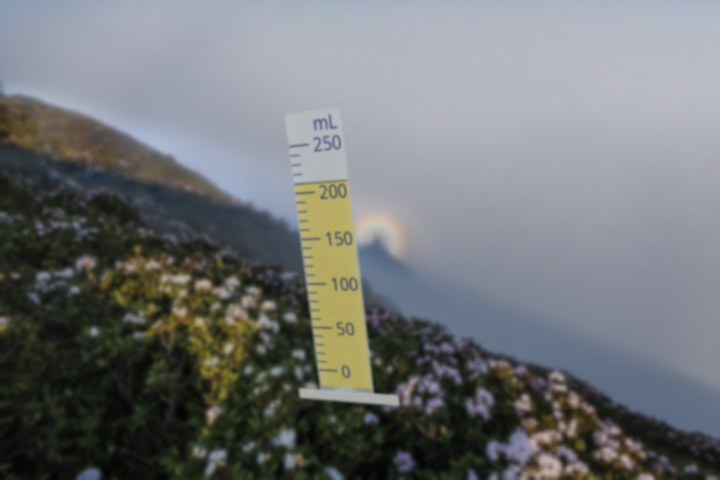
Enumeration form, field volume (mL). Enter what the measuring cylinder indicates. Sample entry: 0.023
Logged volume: 210
